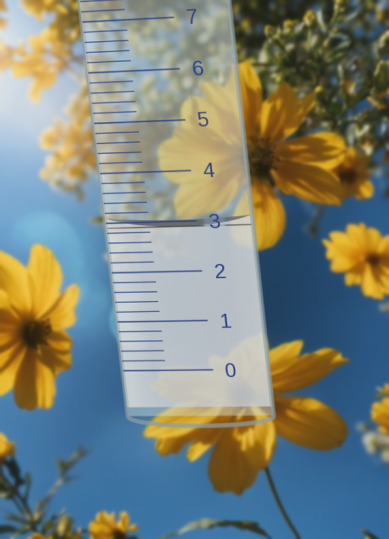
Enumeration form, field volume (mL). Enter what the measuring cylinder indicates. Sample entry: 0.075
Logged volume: 2.9
